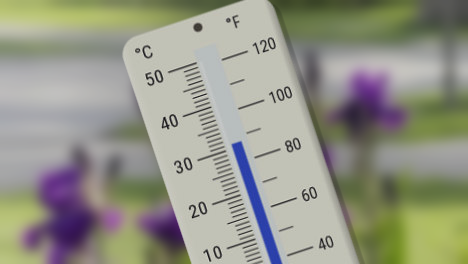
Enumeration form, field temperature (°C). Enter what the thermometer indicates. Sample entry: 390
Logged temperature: 31
